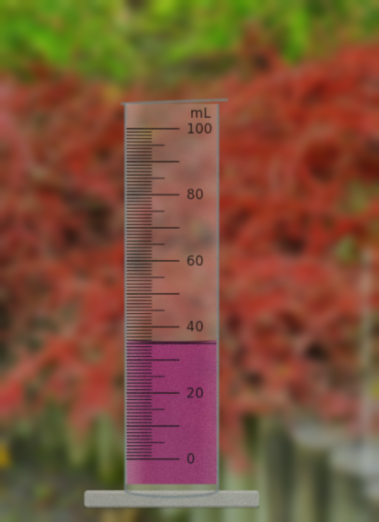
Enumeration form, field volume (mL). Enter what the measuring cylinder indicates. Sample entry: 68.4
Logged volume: 35
